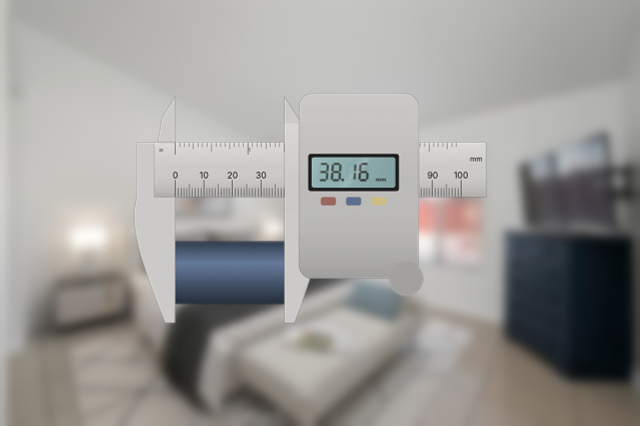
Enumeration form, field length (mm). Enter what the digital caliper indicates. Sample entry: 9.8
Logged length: 38.16
